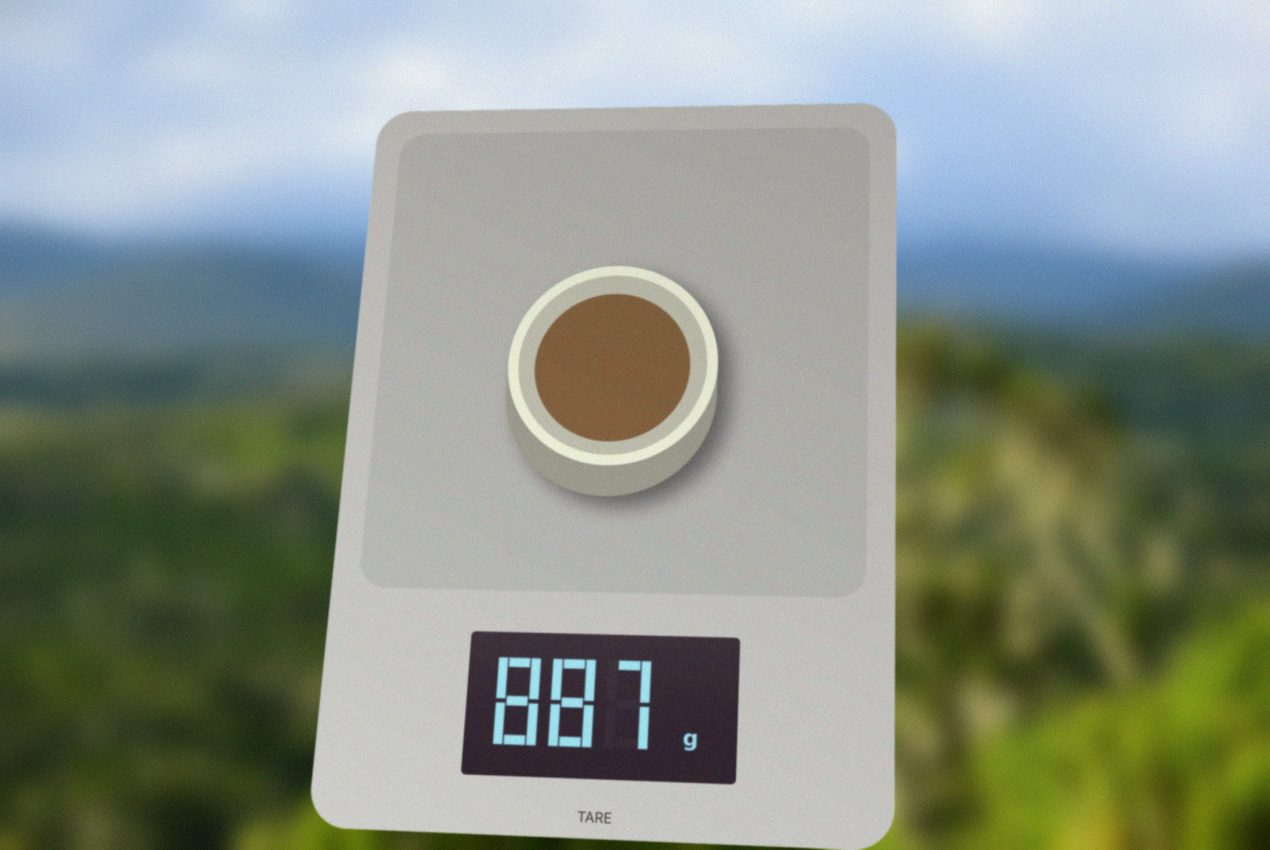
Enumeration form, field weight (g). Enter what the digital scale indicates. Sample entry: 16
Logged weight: 887
